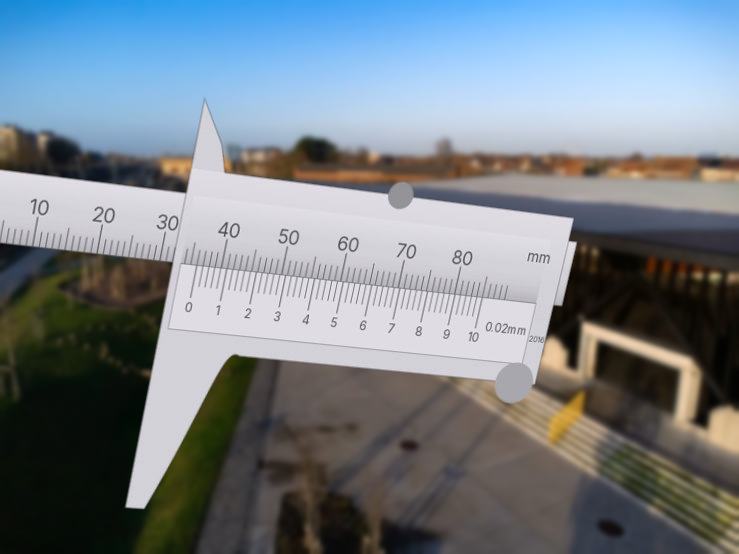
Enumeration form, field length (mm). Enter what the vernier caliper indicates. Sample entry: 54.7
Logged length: 36.0
